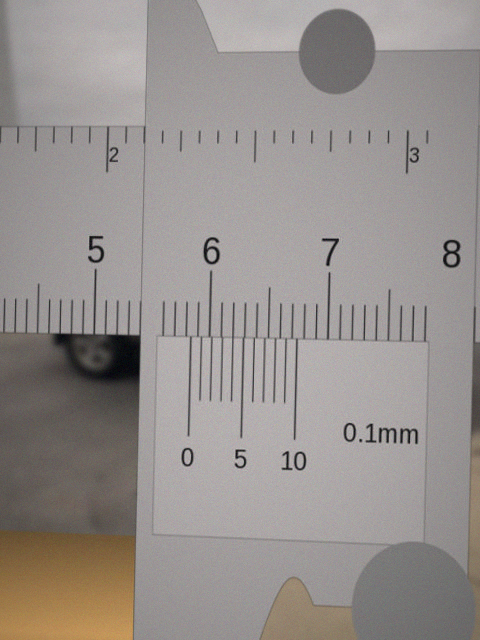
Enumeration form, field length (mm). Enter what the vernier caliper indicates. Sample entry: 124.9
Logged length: 58.4
